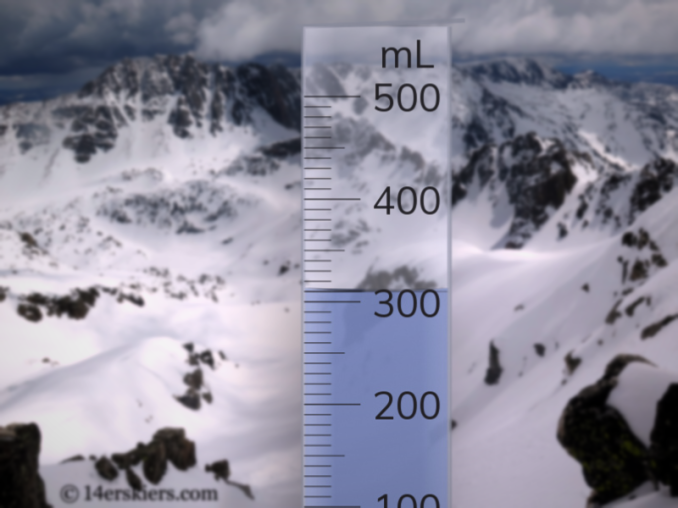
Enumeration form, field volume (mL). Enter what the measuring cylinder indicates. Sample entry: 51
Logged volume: 310
